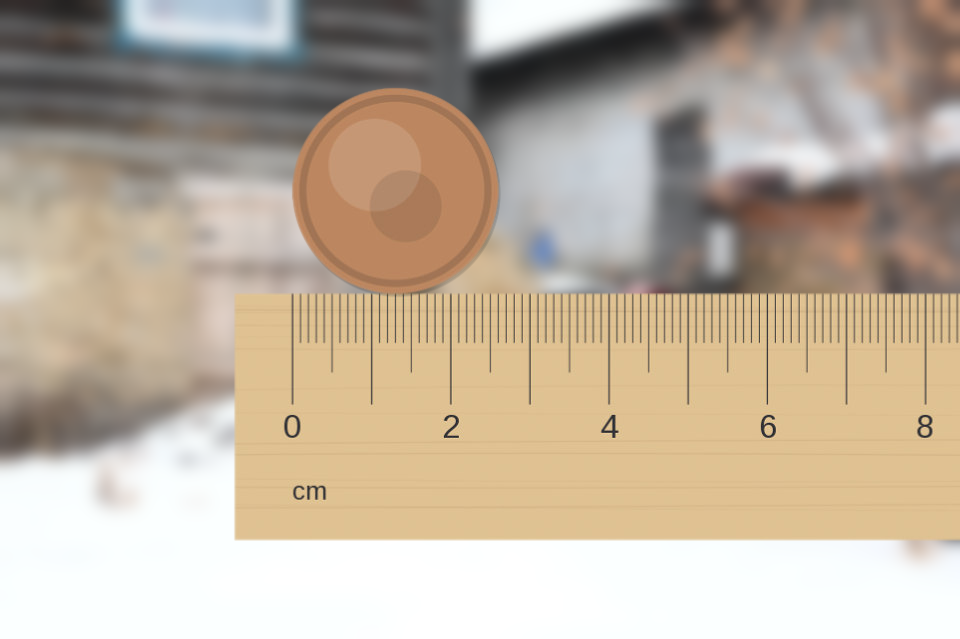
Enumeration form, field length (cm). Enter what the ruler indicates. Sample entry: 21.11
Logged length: 2.6
